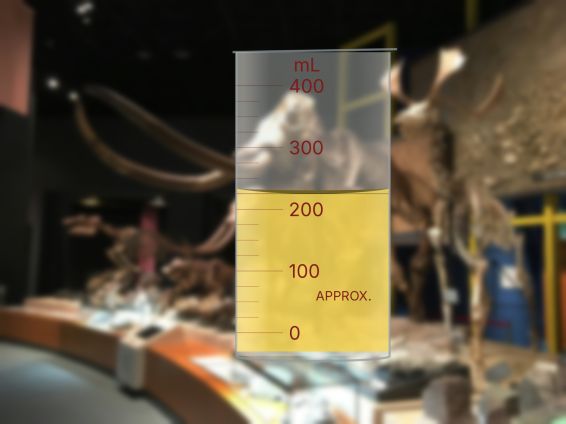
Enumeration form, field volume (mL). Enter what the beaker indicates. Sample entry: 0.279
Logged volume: 225
